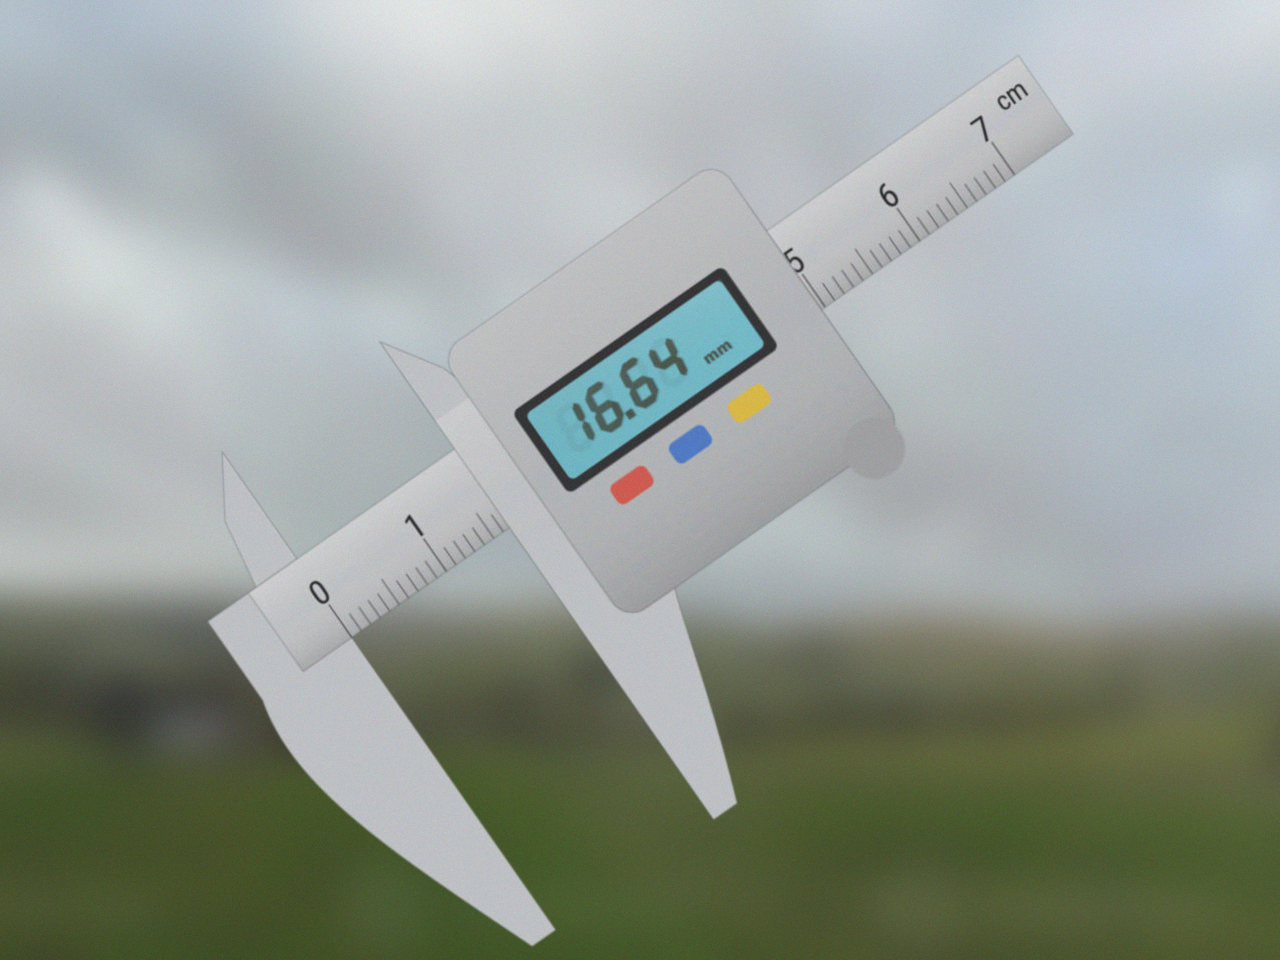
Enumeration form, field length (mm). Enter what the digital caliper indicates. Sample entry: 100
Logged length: 16.64
